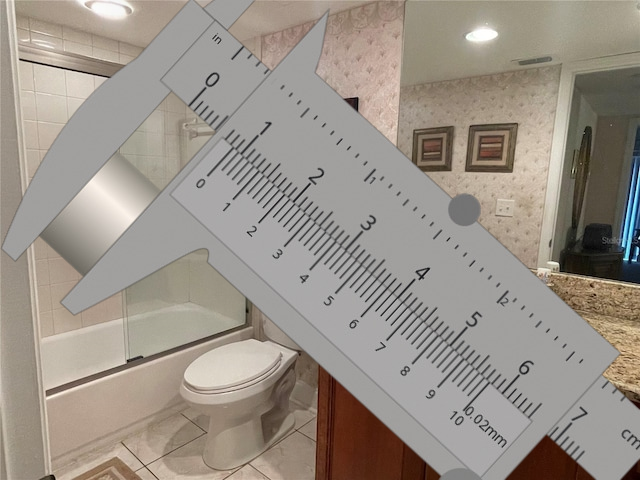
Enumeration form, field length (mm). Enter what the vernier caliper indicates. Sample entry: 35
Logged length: 8.6
